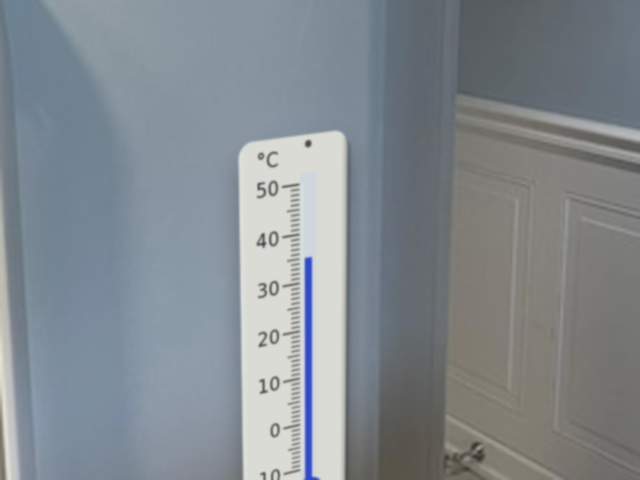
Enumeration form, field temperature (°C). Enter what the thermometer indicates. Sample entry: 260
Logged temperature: 35
